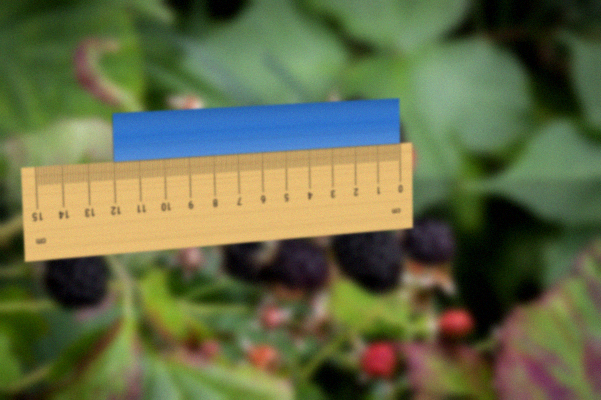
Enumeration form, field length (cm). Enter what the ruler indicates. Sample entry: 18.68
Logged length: 12
